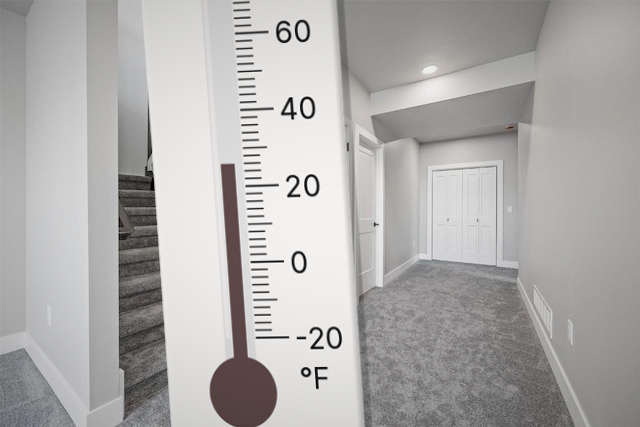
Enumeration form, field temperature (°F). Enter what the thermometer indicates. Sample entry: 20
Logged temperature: 26
